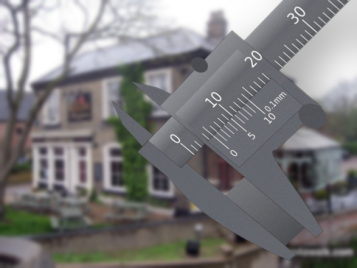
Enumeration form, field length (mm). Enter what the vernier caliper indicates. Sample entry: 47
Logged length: 5.0
